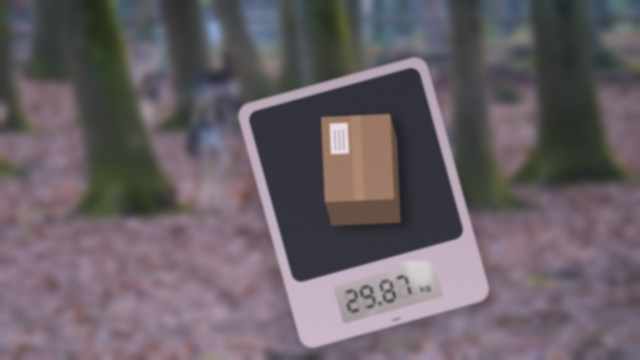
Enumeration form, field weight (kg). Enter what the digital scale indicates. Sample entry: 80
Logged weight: 29.87
